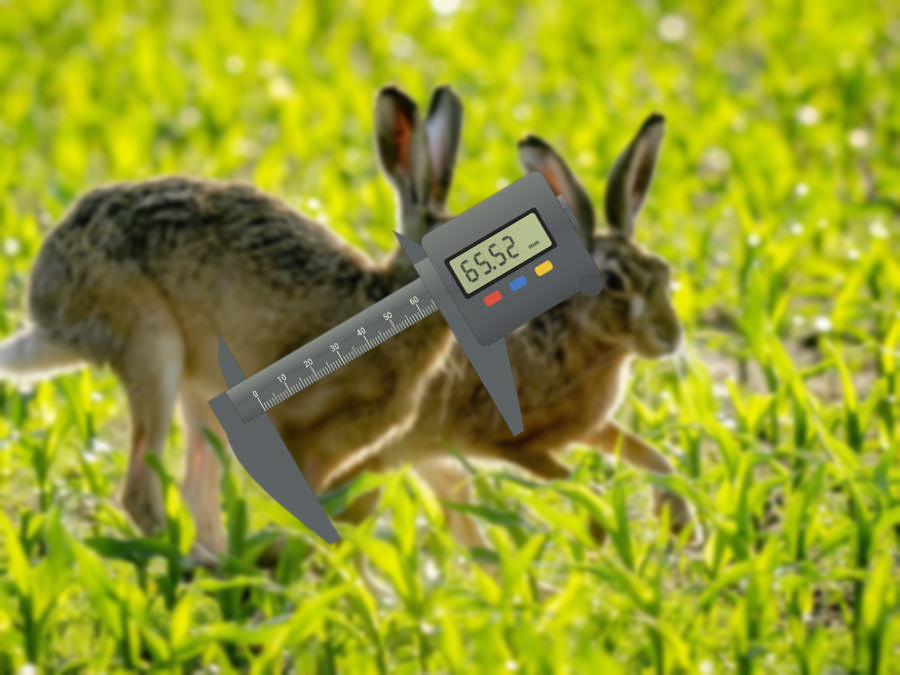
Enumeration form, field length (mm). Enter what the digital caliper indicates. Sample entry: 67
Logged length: 65.52
